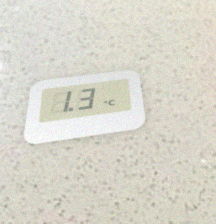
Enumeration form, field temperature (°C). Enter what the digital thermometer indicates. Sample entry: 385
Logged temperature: 1.3
